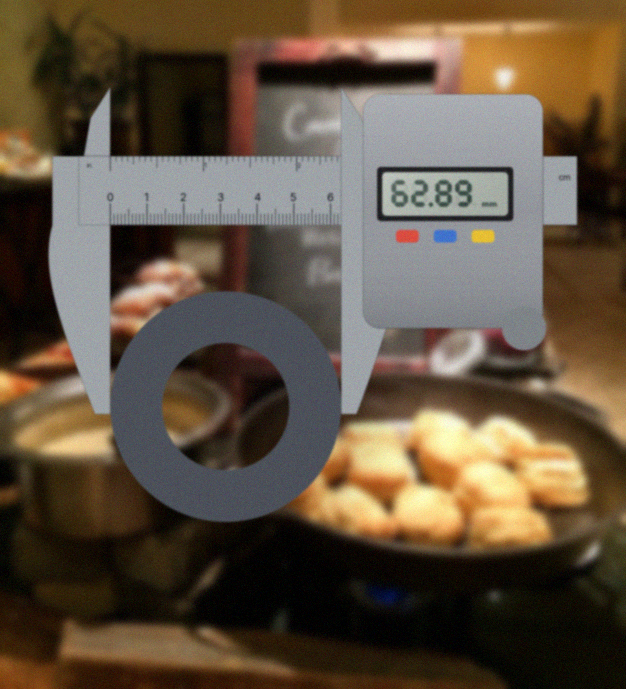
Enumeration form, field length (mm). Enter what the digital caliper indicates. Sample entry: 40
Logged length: 62.89
